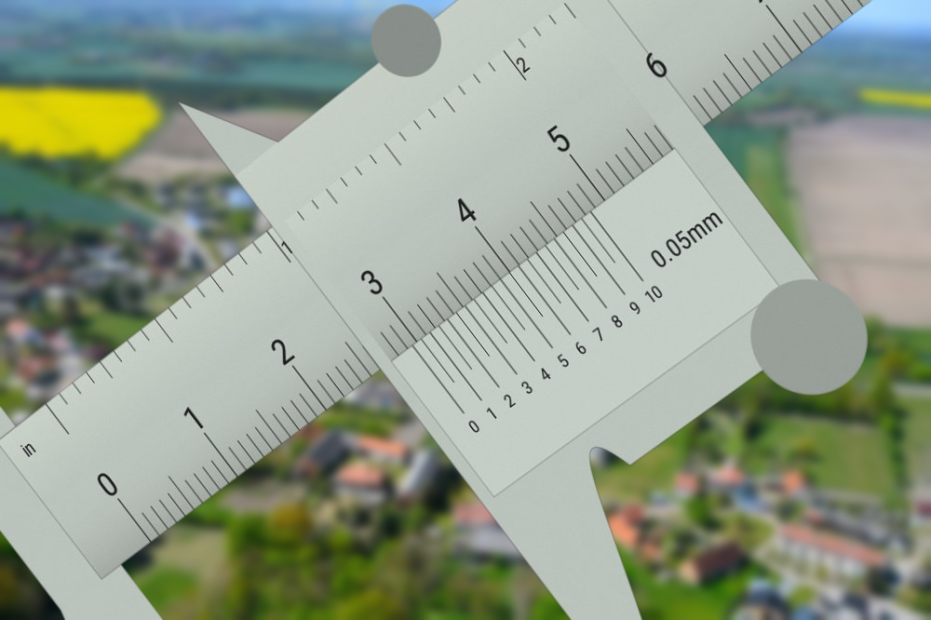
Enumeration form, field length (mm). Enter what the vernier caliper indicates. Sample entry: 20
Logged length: 29.5
